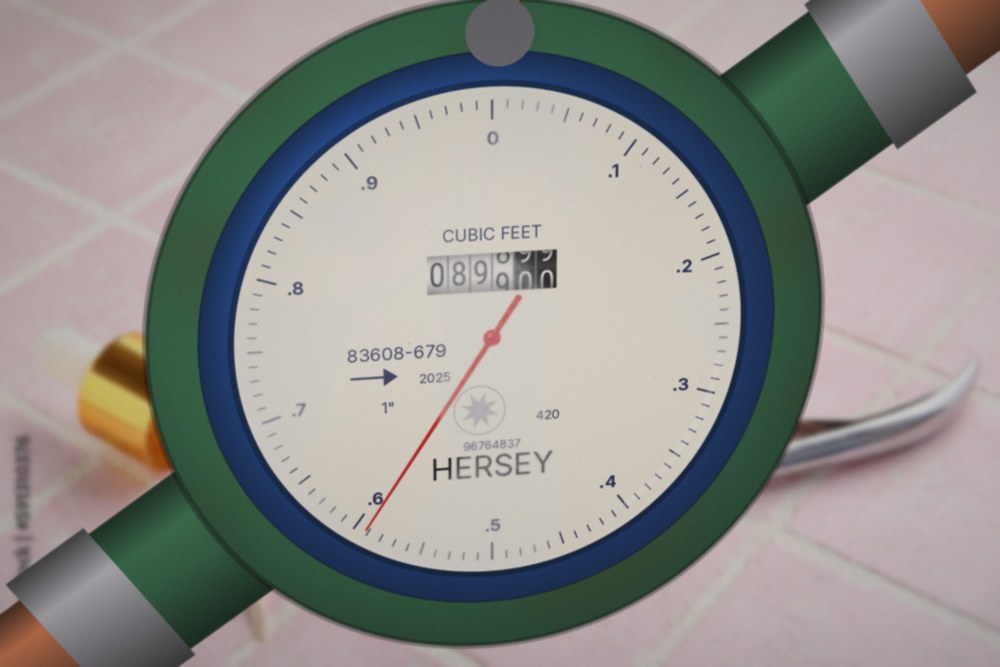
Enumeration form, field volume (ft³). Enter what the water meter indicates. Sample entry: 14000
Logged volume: 89899.59
